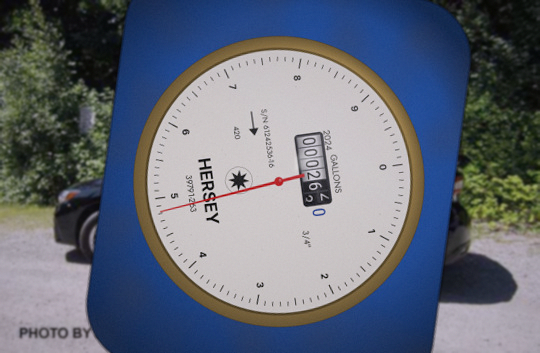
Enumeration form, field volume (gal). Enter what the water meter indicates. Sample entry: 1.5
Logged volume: 2624.8
